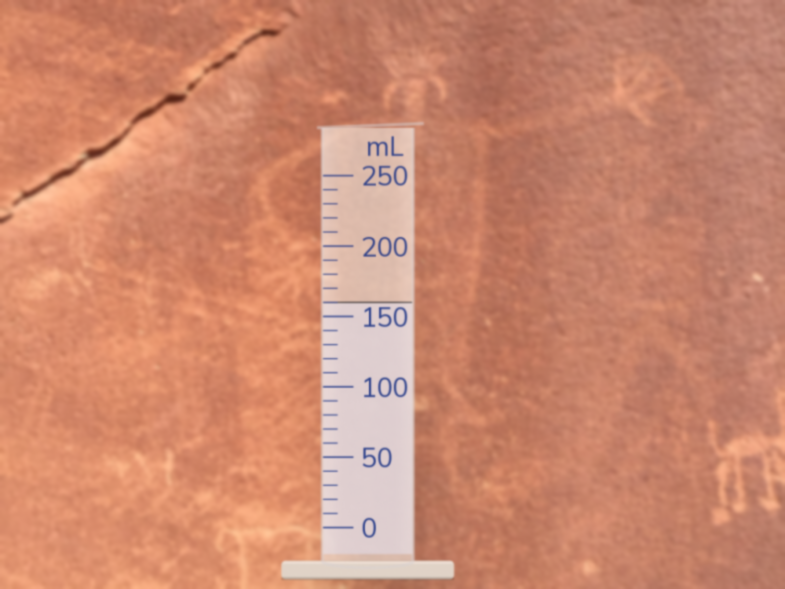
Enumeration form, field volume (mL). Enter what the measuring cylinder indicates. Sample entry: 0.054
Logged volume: 160
